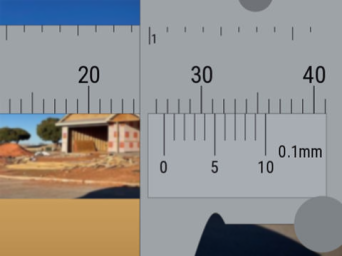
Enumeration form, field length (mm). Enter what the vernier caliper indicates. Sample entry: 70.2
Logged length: 26.7
